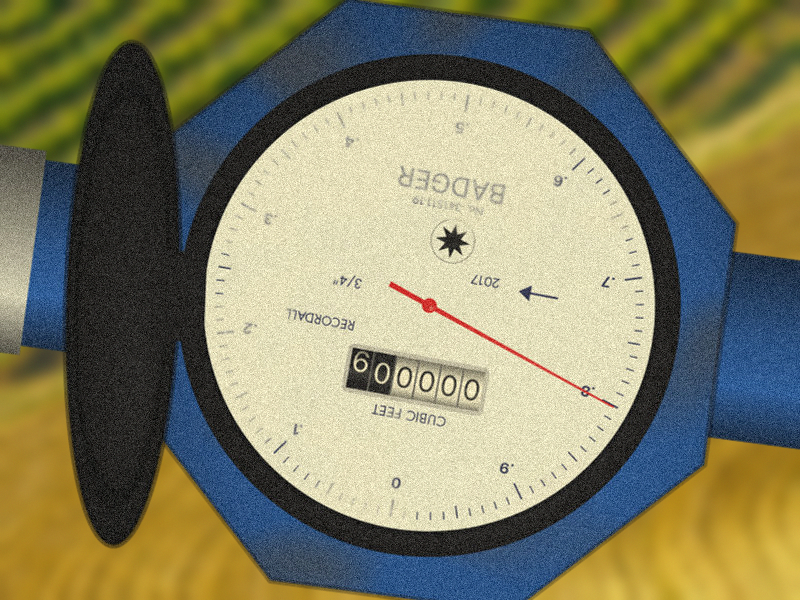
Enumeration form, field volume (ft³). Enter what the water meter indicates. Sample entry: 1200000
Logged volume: 8.80
